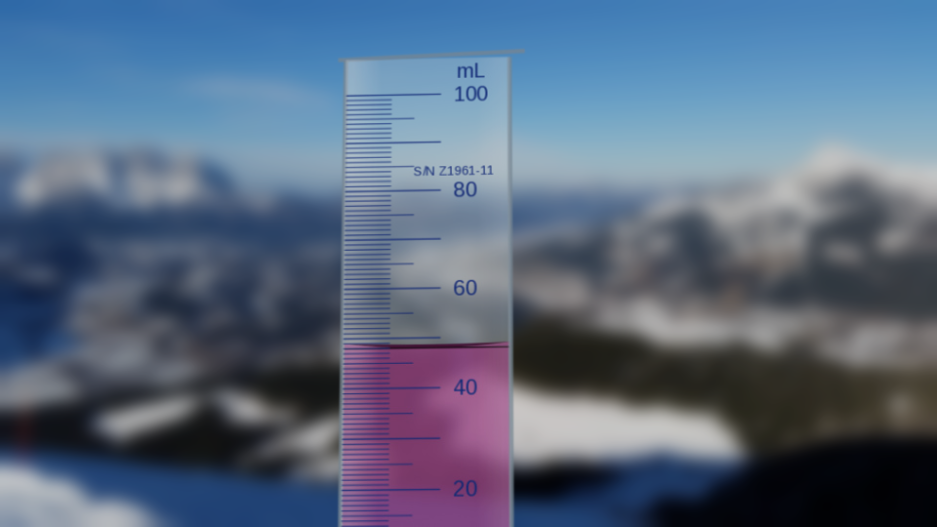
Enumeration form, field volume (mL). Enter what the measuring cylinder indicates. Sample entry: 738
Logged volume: 48
